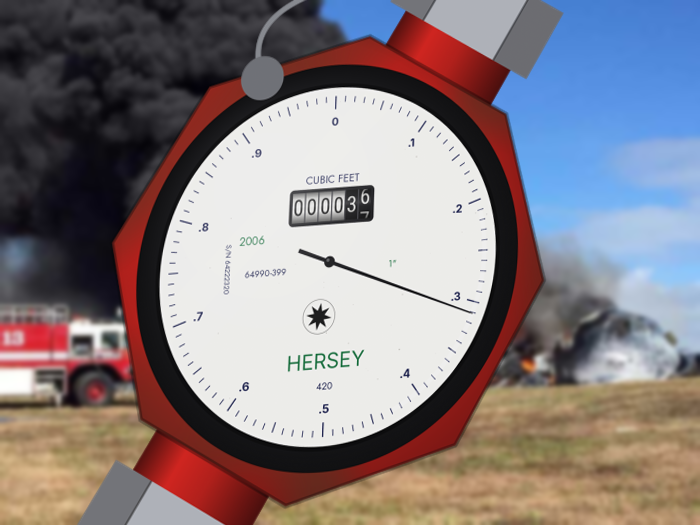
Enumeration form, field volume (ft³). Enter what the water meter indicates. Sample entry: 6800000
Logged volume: 36.31
